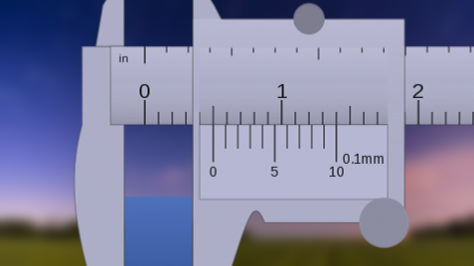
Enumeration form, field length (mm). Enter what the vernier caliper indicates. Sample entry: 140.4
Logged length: 5.0
